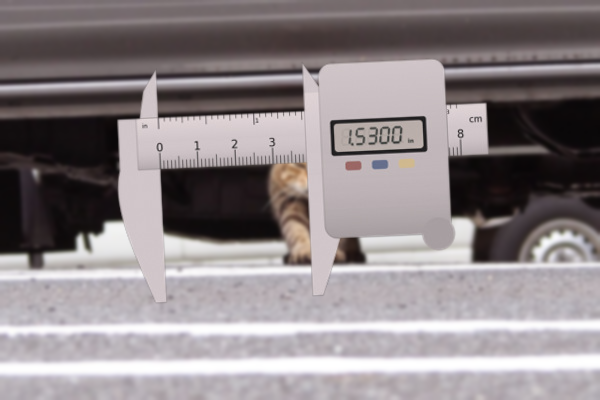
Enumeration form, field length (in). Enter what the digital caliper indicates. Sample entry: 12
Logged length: 1.5300
